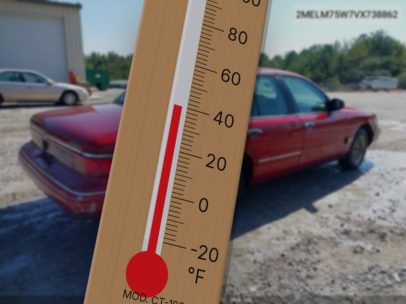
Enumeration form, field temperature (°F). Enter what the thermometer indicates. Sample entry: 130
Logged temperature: 40
